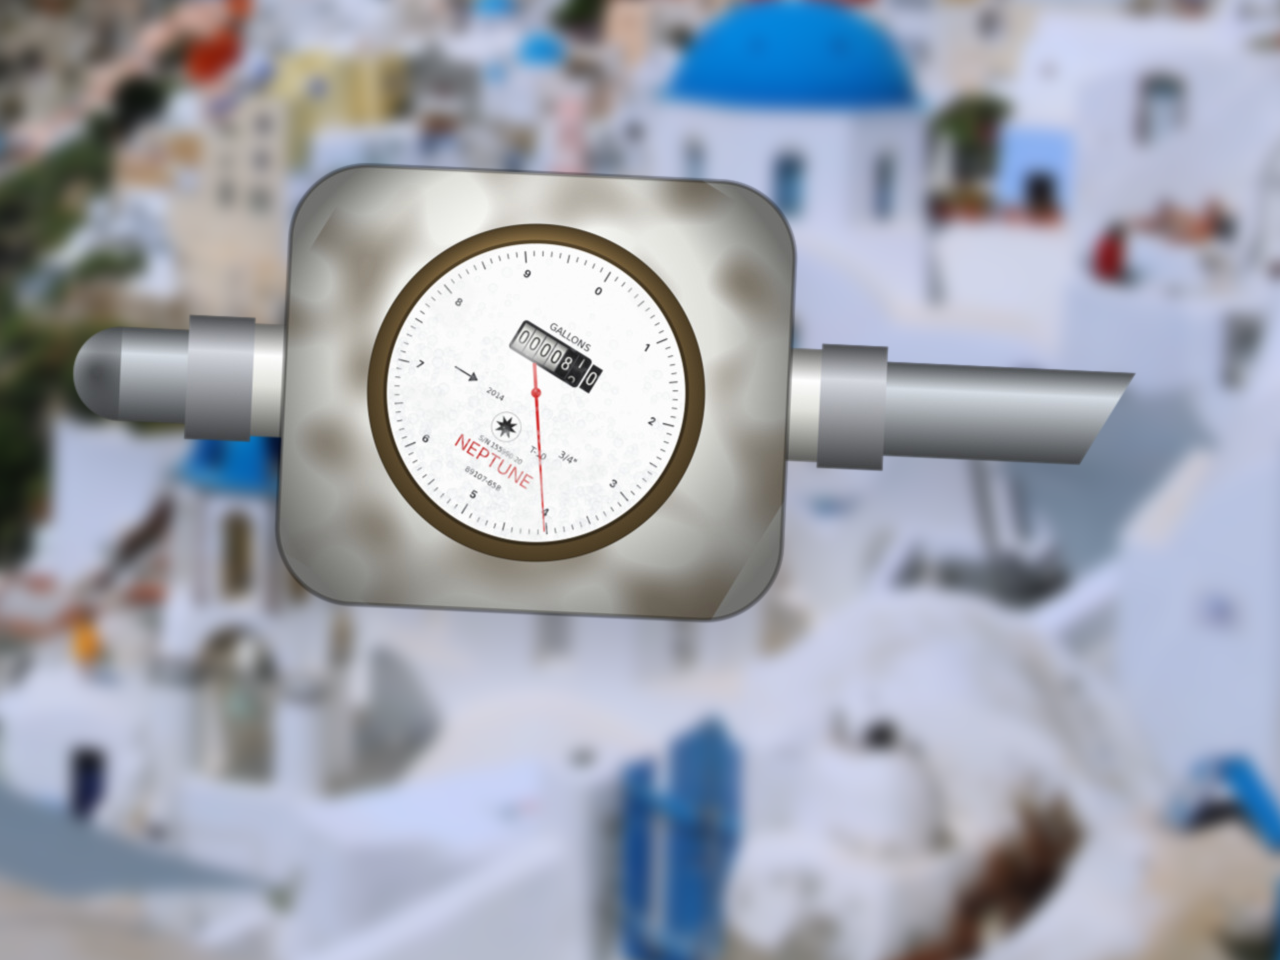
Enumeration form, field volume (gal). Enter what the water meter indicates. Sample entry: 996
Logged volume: 814.0
